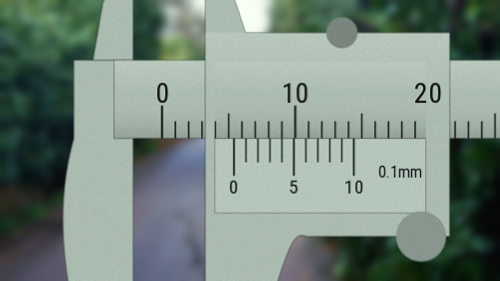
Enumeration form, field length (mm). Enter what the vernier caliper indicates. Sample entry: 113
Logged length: 5.4
